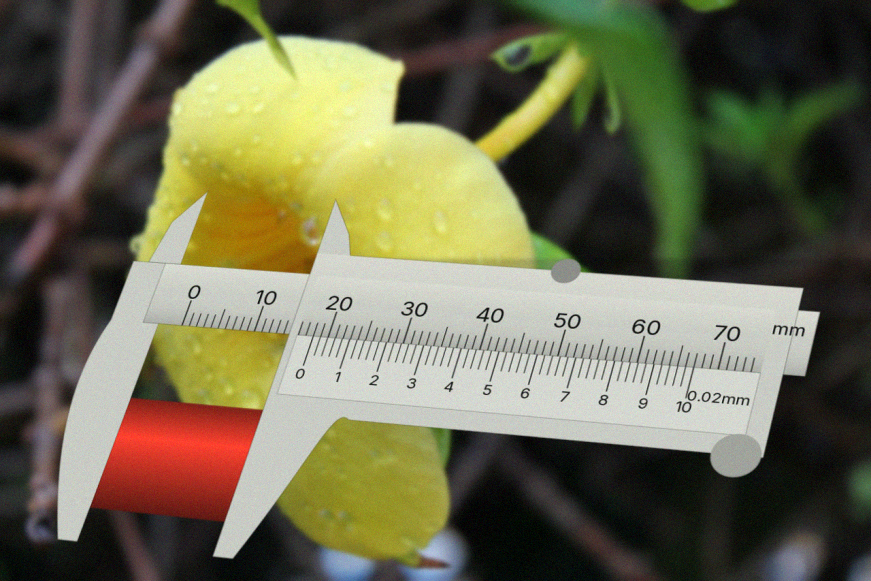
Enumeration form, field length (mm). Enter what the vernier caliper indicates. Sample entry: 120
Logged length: 18.0
